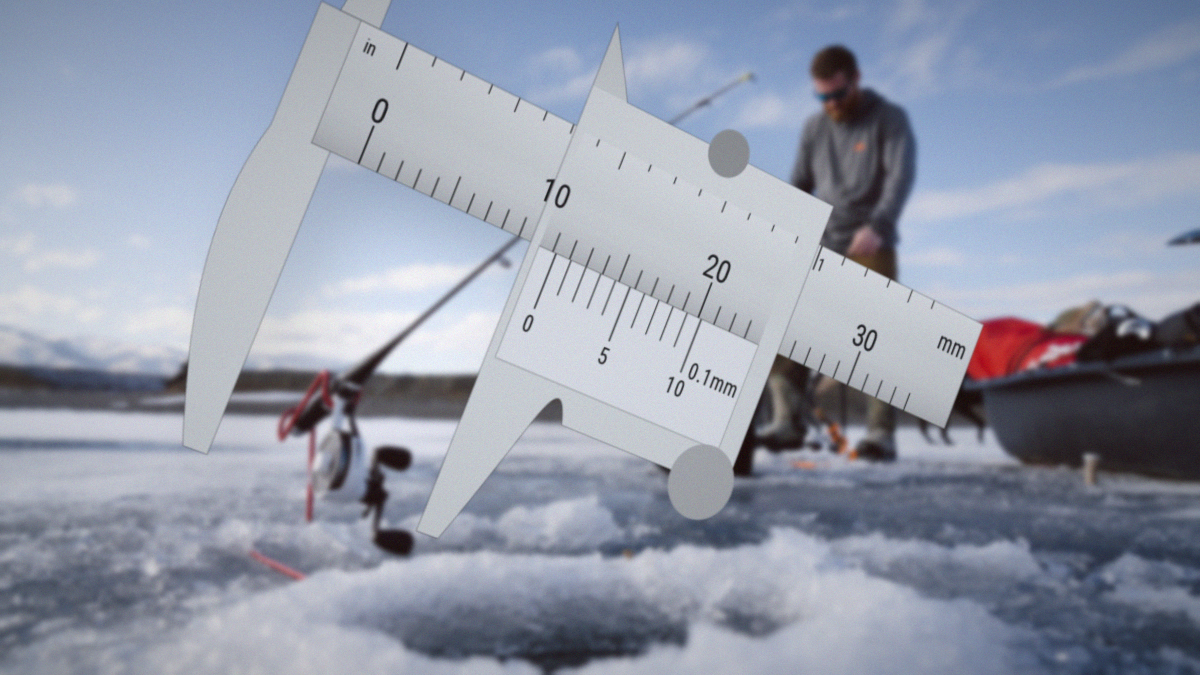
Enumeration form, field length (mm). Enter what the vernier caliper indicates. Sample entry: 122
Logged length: 11.2
